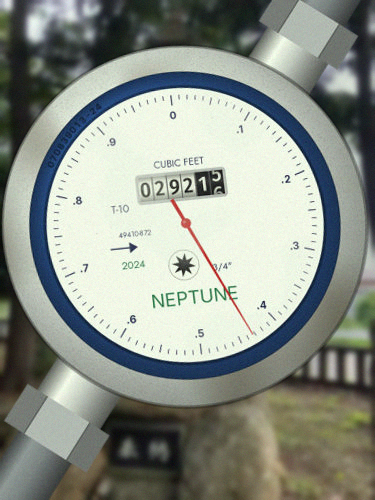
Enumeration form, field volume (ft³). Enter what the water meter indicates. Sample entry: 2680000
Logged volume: 29215.43
